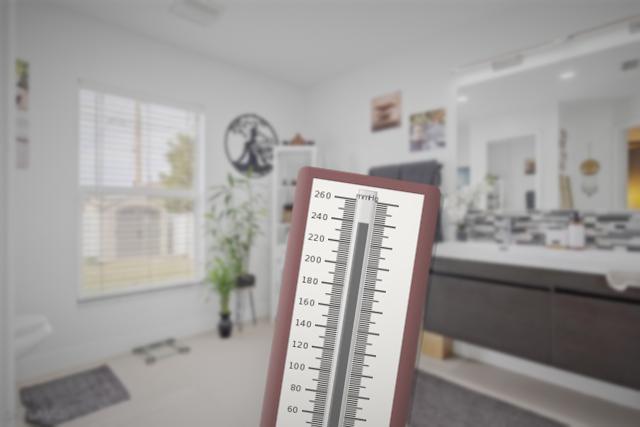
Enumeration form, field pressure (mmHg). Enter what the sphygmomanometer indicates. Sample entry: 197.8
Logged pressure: 240
